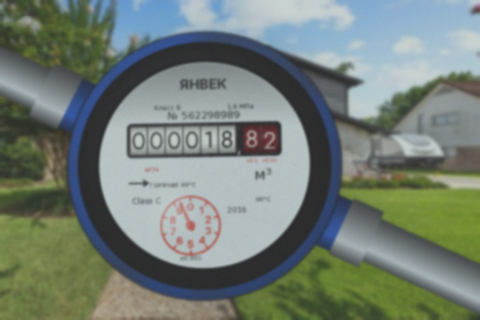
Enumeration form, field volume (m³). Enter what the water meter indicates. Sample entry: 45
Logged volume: 18.819
